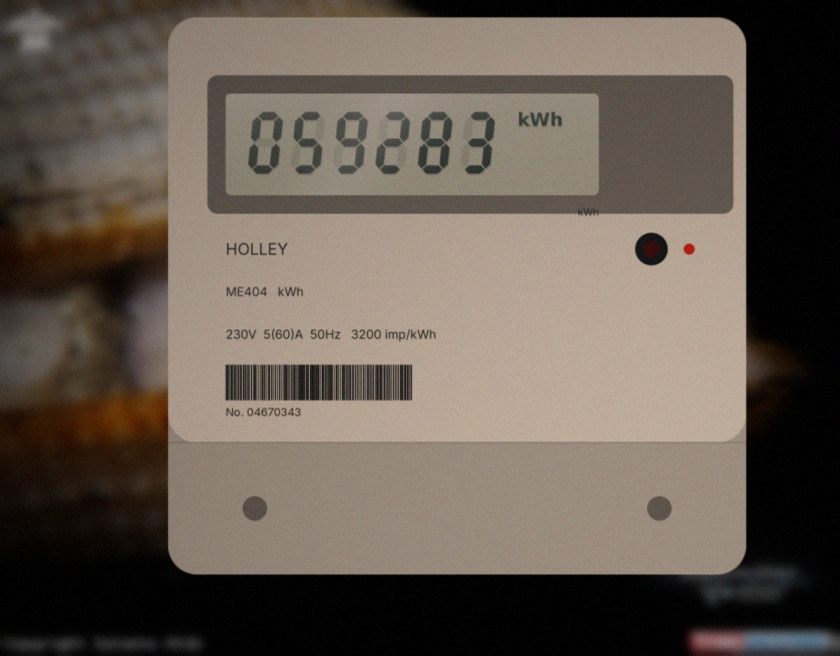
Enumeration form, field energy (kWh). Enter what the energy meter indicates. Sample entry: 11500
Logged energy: 59283
